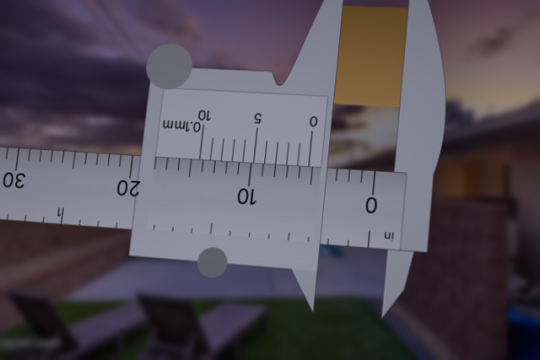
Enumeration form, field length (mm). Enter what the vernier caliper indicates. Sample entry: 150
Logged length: 5.3
